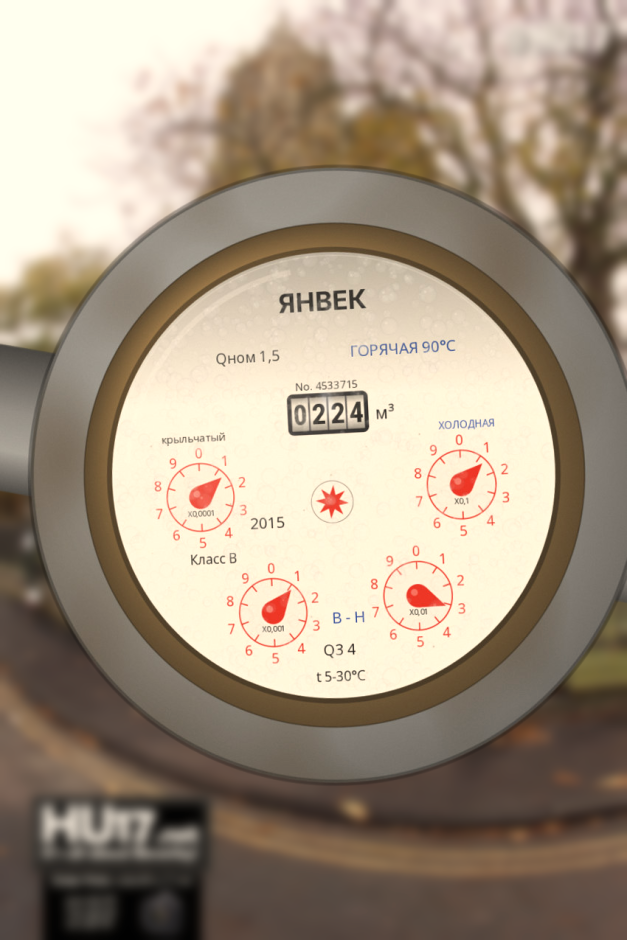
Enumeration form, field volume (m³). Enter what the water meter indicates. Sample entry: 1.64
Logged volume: 224.1311
